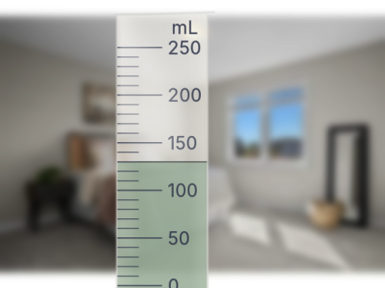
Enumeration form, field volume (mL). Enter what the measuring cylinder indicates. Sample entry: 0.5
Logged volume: 130
